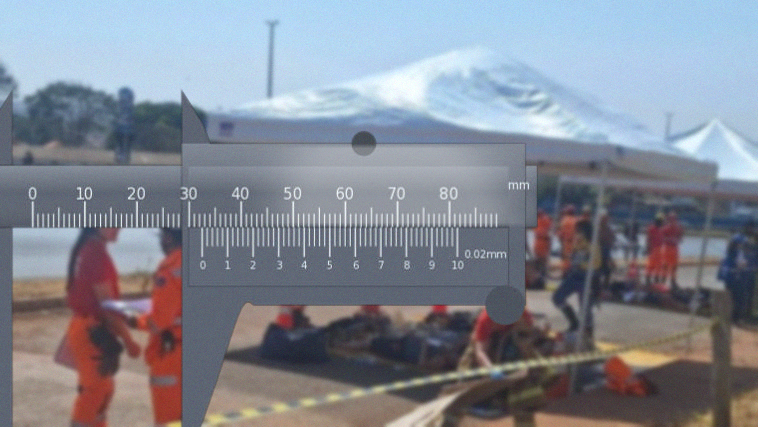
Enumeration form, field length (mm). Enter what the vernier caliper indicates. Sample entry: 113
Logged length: 32.5
